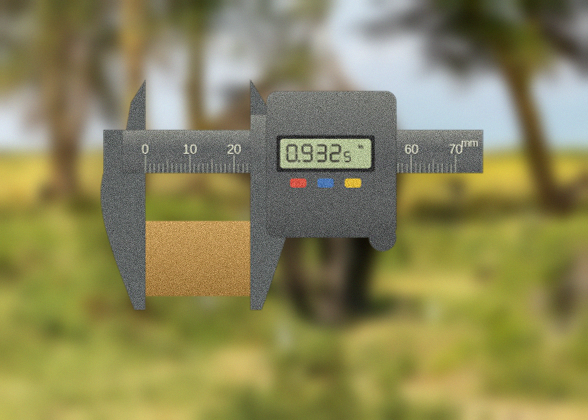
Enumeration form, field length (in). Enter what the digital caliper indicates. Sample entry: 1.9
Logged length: 0.9325
